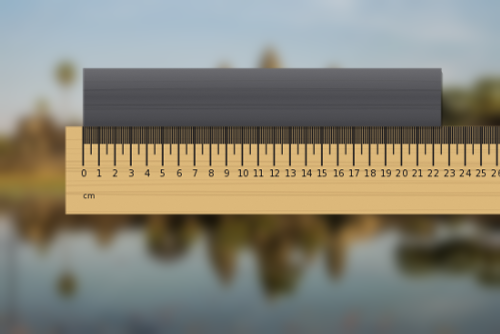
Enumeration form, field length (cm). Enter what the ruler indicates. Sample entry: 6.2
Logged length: 22.5
